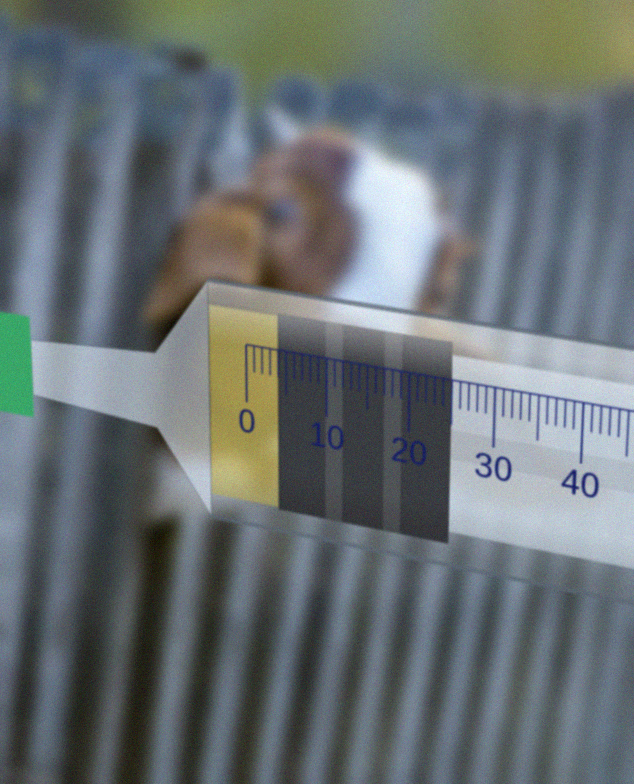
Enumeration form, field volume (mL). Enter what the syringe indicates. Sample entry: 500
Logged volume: 4
